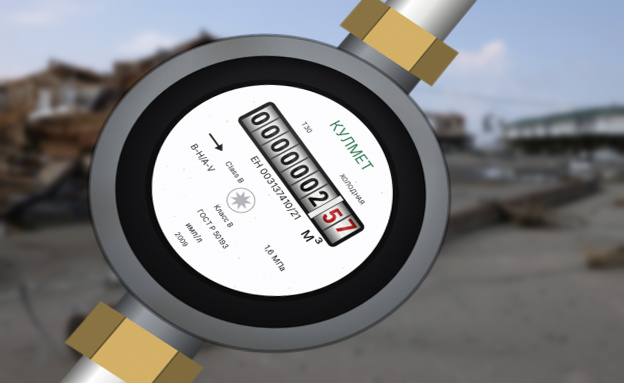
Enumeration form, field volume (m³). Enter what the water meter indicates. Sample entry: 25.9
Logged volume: 2.57
